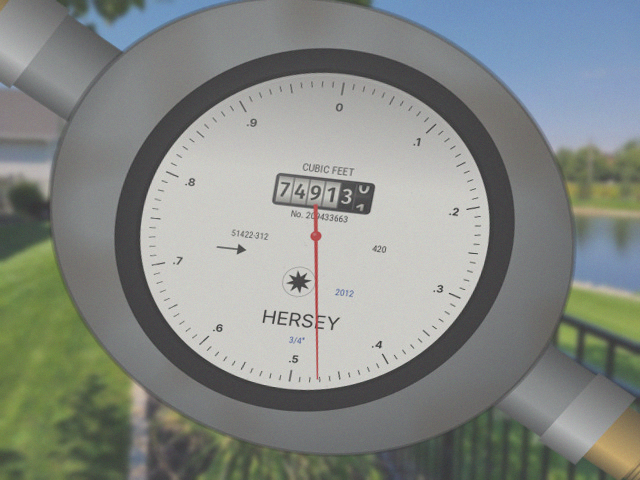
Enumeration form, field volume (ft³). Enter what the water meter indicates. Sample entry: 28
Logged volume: 749130.47
